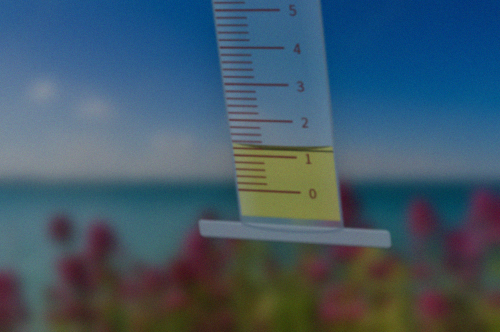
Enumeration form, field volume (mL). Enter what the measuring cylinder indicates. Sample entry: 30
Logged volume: 1.2
